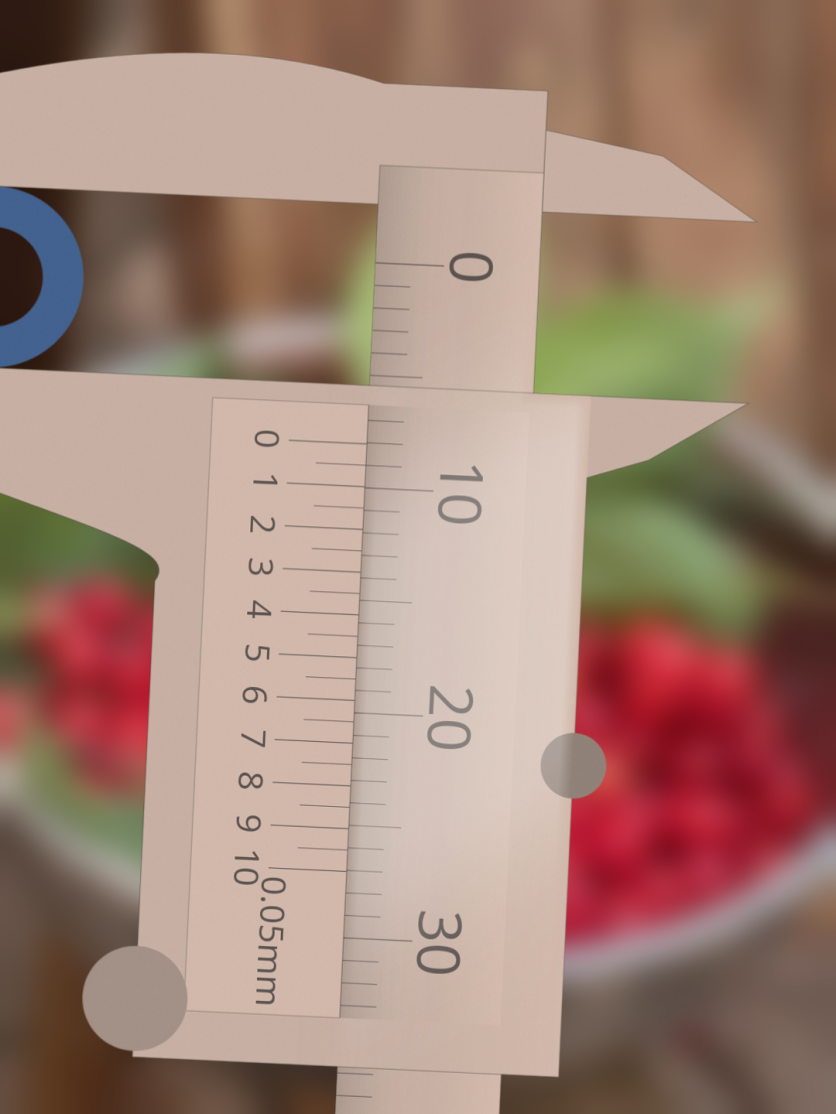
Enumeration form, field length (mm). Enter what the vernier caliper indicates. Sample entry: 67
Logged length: 8.05
